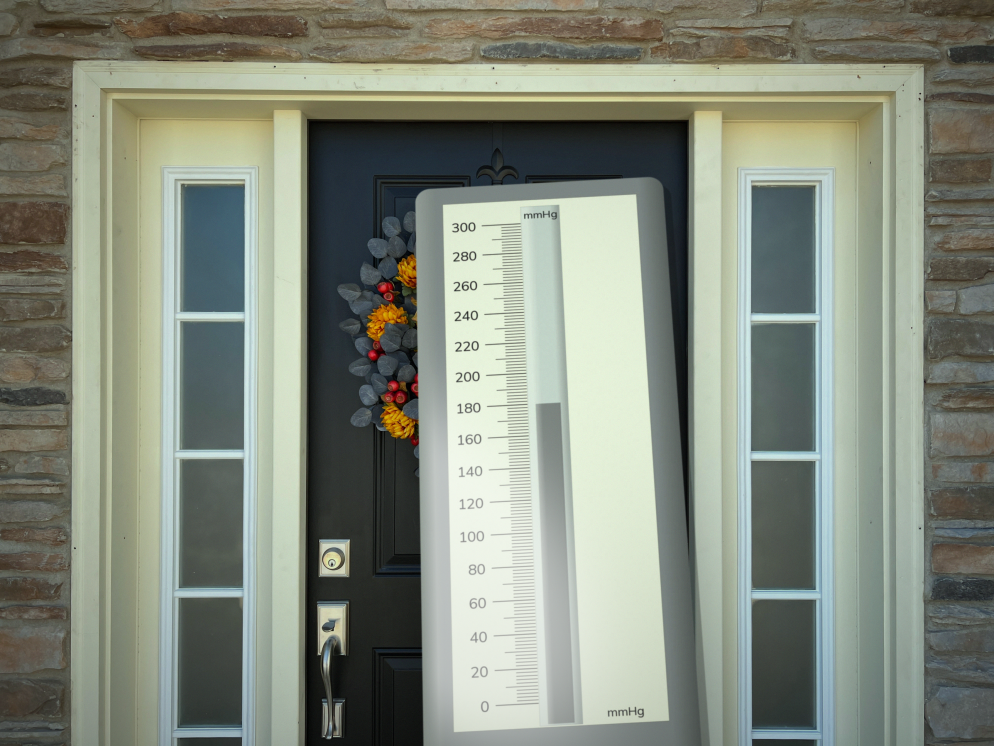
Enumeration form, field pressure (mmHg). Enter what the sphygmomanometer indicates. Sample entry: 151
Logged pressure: 180
